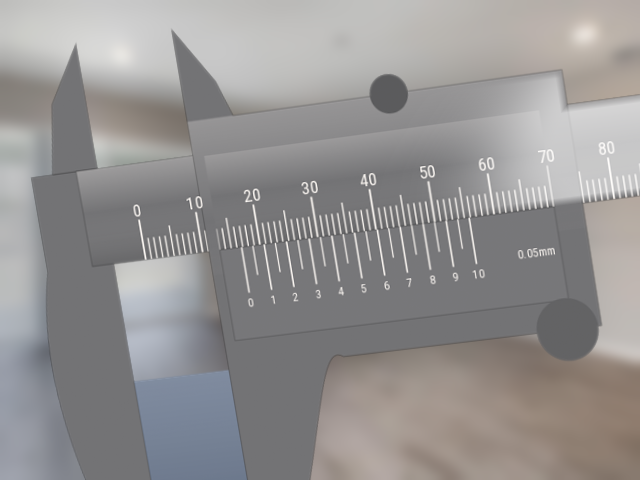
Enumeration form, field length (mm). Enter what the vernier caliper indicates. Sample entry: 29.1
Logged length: 16.8
